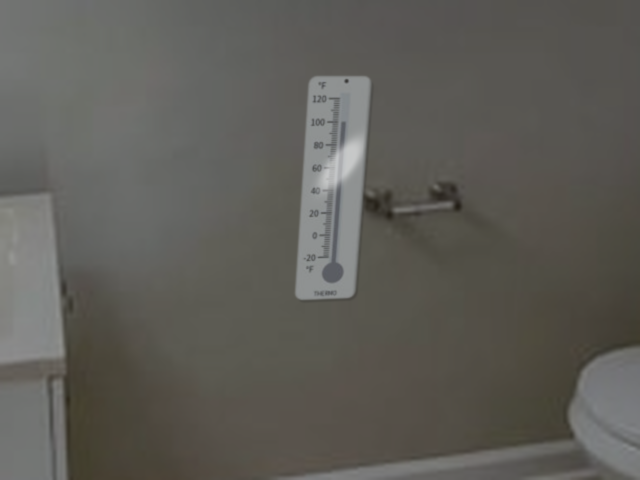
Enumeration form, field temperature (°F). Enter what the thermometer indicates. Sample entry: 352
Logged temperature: 100
